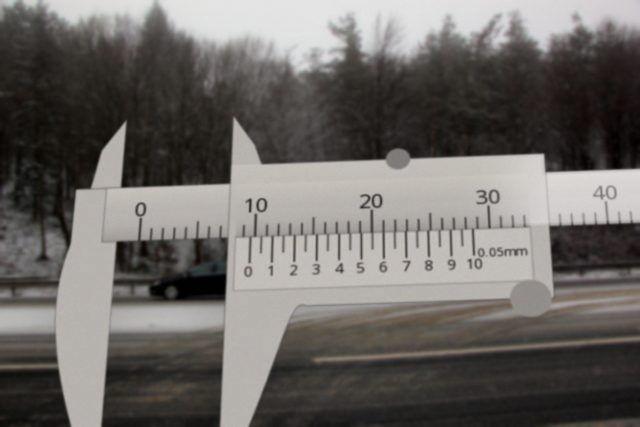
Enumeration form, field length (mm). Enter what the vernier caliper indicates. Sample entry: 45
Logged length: 9.6
